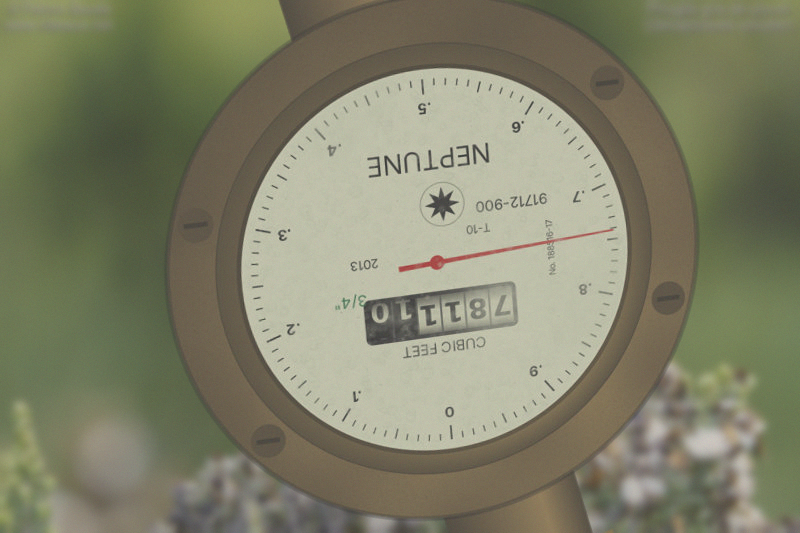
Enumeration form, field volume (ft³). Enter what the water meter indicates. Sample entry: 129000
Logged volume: 781109.74
